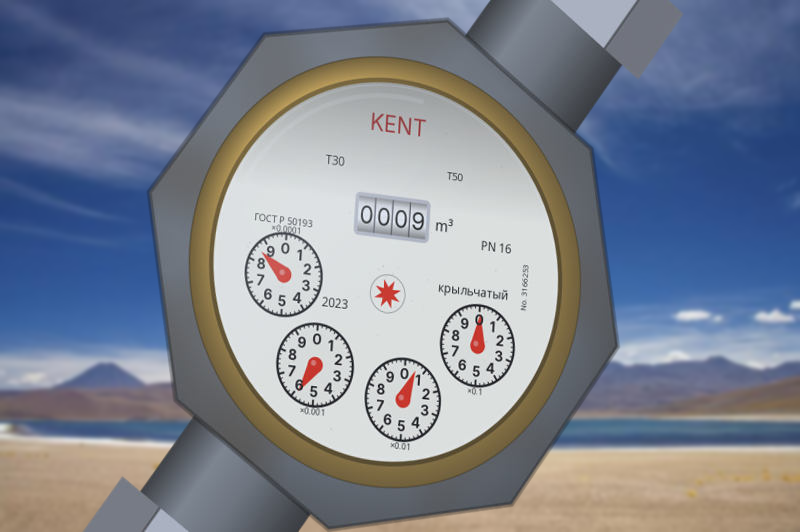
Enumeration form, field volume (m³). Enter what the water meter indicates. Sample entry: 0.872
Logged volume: 9.0058
